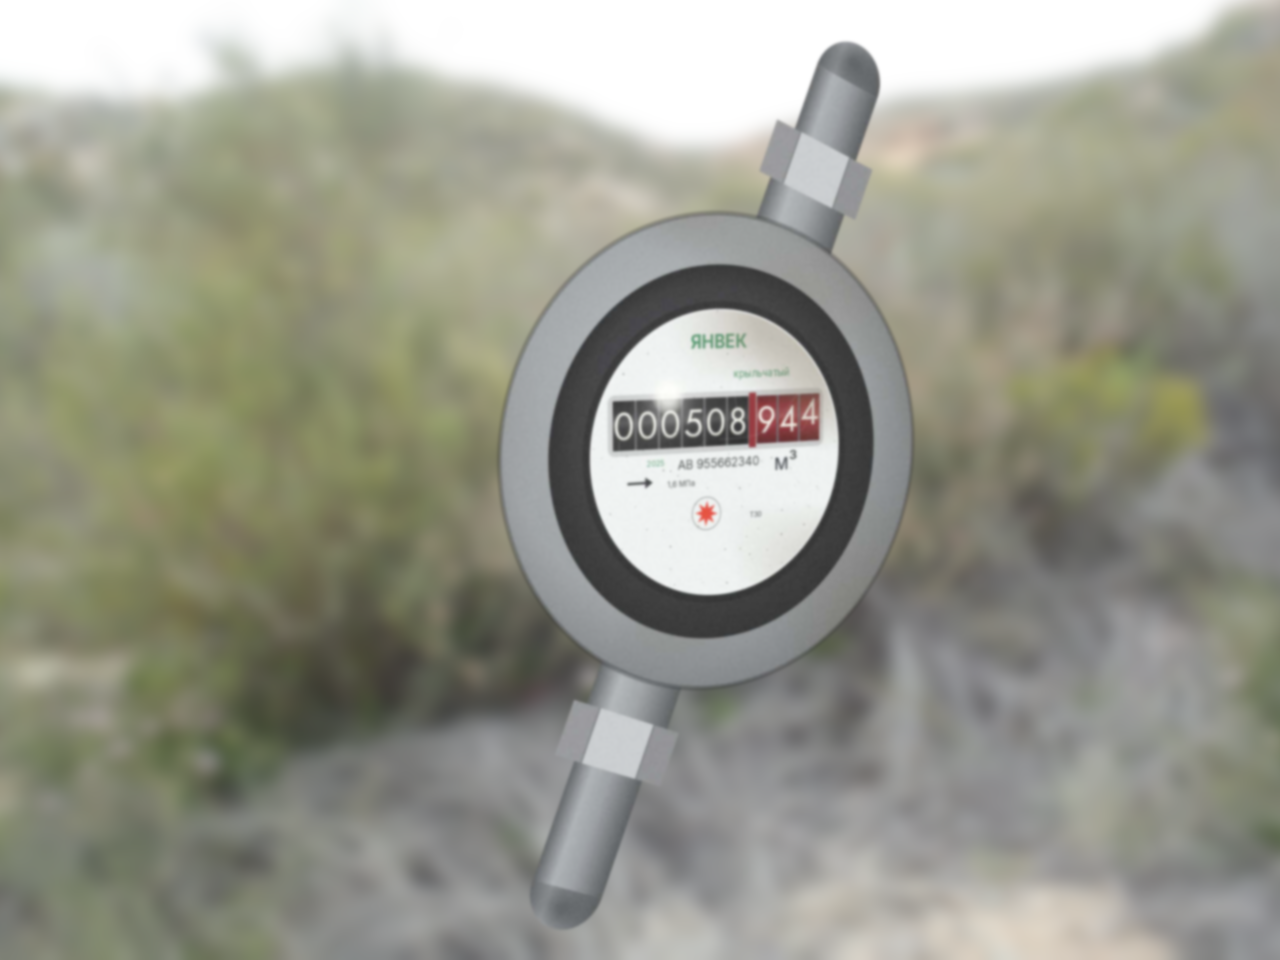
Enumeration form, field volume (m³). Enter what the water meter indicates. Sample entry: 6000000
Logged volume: 508.944
